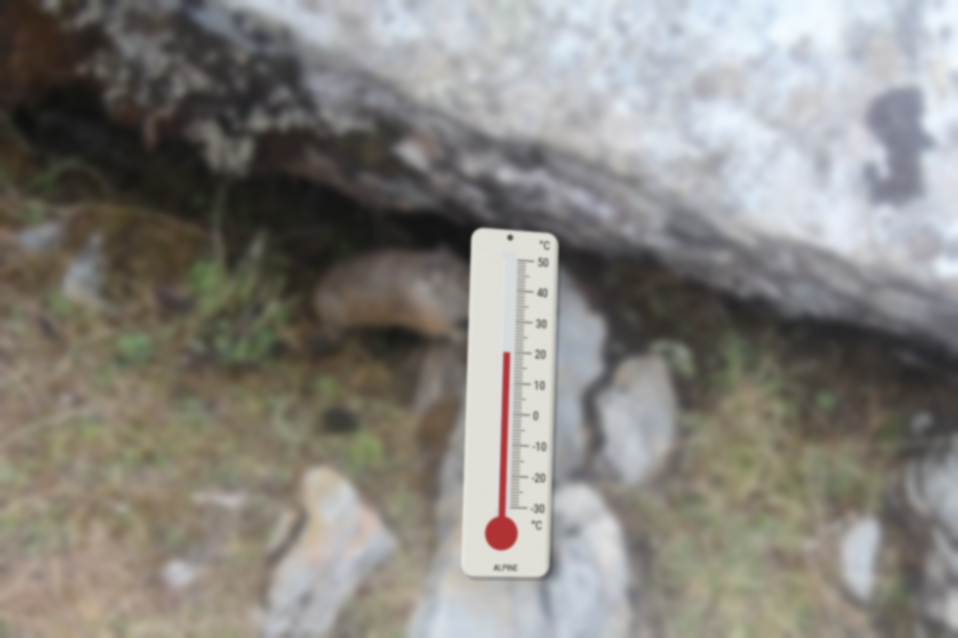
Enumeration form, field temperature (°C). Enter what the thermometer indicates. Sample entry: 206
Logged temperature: 20
